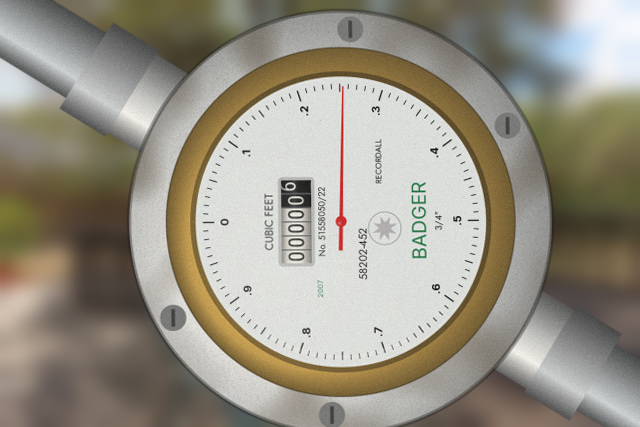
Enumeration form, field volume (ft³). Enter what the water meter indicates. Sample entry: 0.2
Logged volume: 6.25
